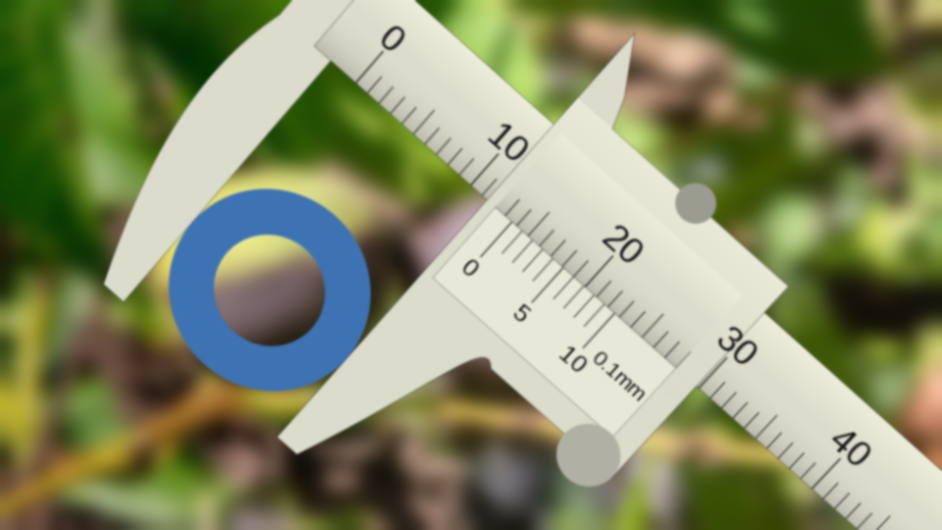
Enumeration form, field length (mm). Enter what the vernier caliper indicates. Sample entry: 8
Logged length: 13.6
